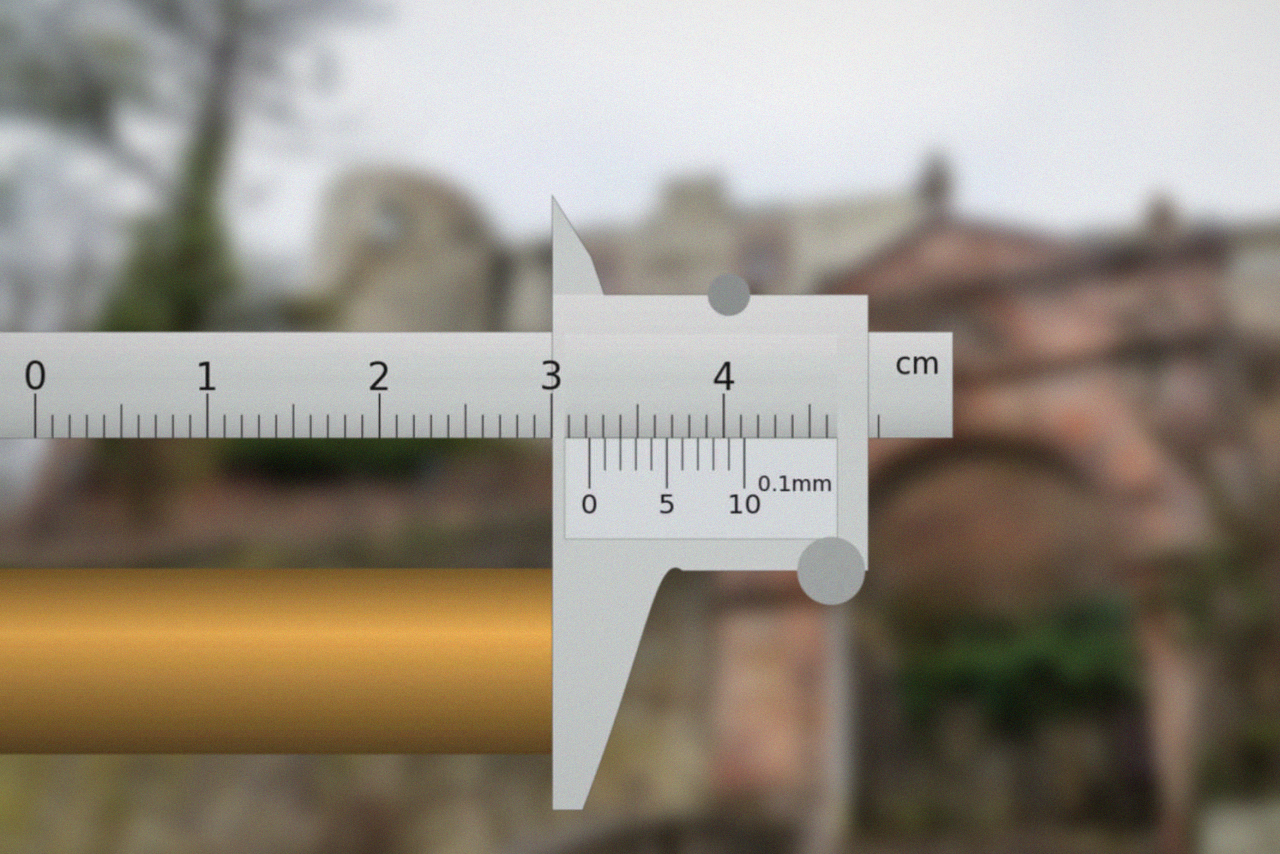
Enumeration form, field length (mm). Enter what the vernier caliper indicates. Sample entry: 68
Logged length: 32.2
